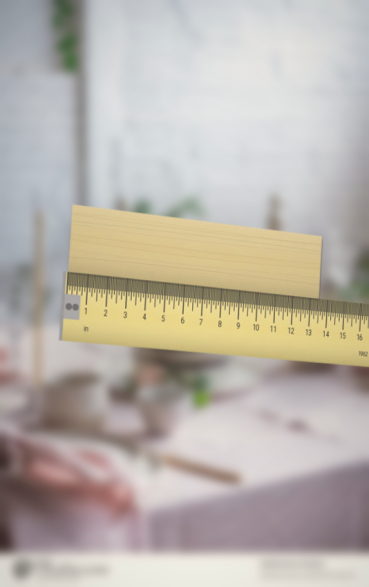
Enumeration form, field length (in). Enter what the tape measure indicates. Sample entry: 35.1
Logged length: 13.5
